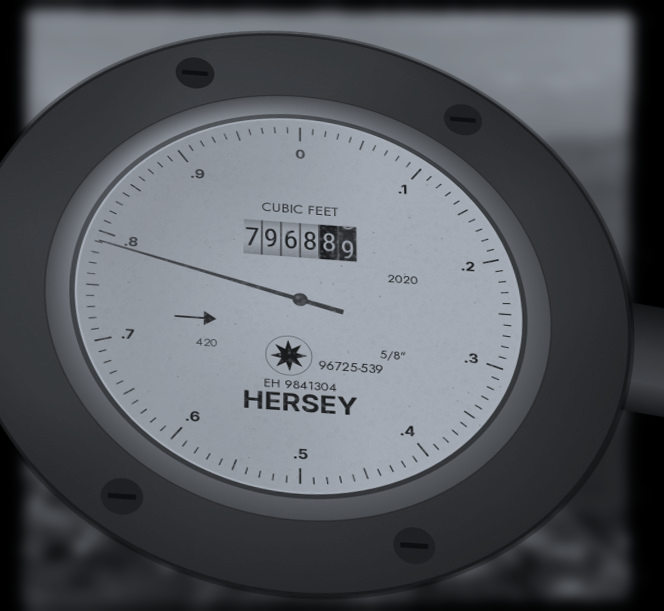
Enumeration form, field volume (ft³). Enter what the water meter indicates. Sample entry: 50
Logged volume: 796888.79
